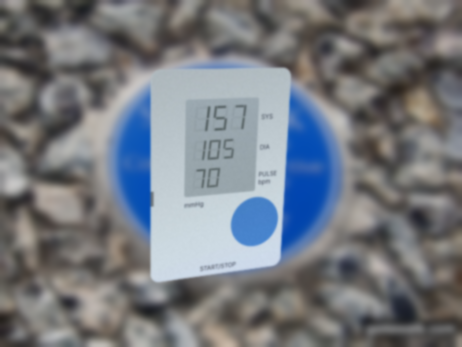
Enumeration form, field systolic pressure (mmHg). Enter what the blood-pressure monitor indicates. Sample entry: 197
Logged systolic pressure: 157
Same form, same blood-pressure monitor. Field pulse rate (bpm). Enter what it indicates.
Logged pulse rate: 70
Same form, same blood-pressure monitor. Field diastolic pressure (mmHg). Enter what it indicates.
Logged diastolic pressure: 105
